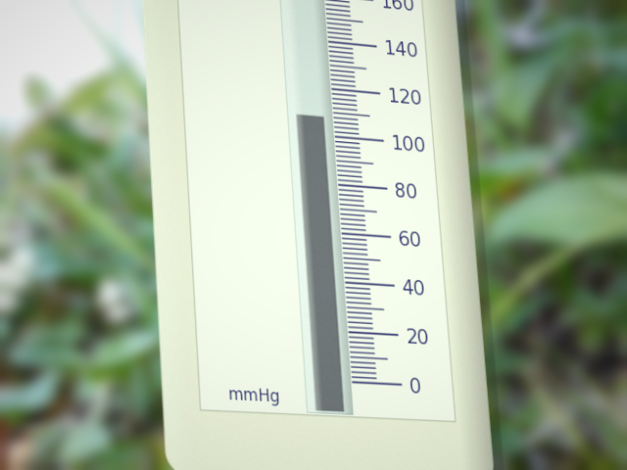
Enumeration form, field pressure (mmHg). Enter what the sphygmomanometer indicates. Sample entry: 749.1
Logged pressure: 108
